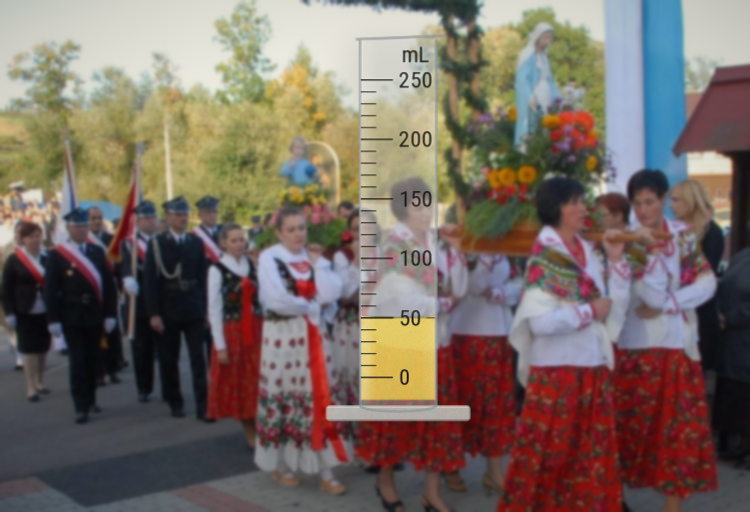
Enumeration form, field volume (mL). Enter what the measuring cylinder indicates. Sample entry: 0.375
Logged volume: 50
